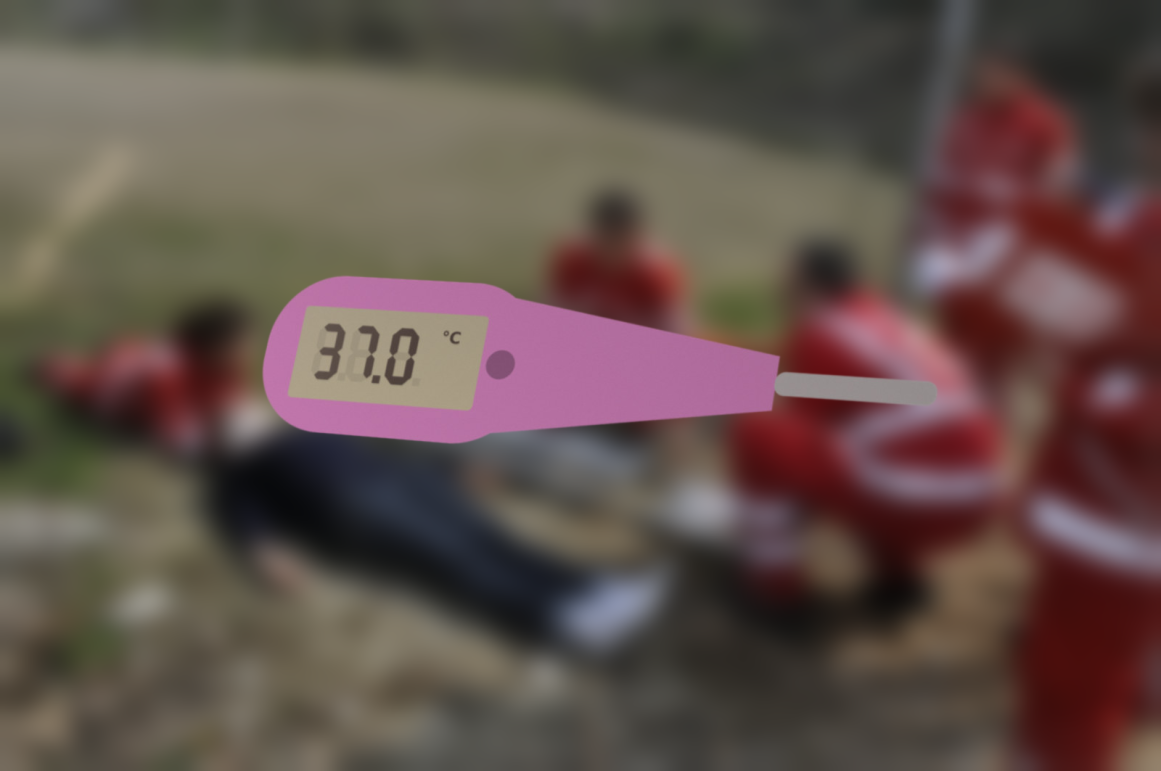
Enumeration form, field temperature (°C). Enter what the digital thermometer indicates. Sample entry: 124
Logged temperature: 37.0
